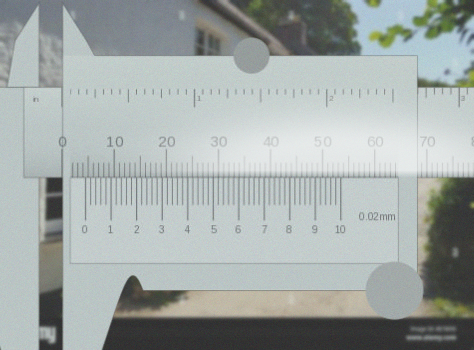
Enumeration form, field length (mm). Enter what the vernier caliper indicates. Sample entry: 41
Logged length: 4.5
